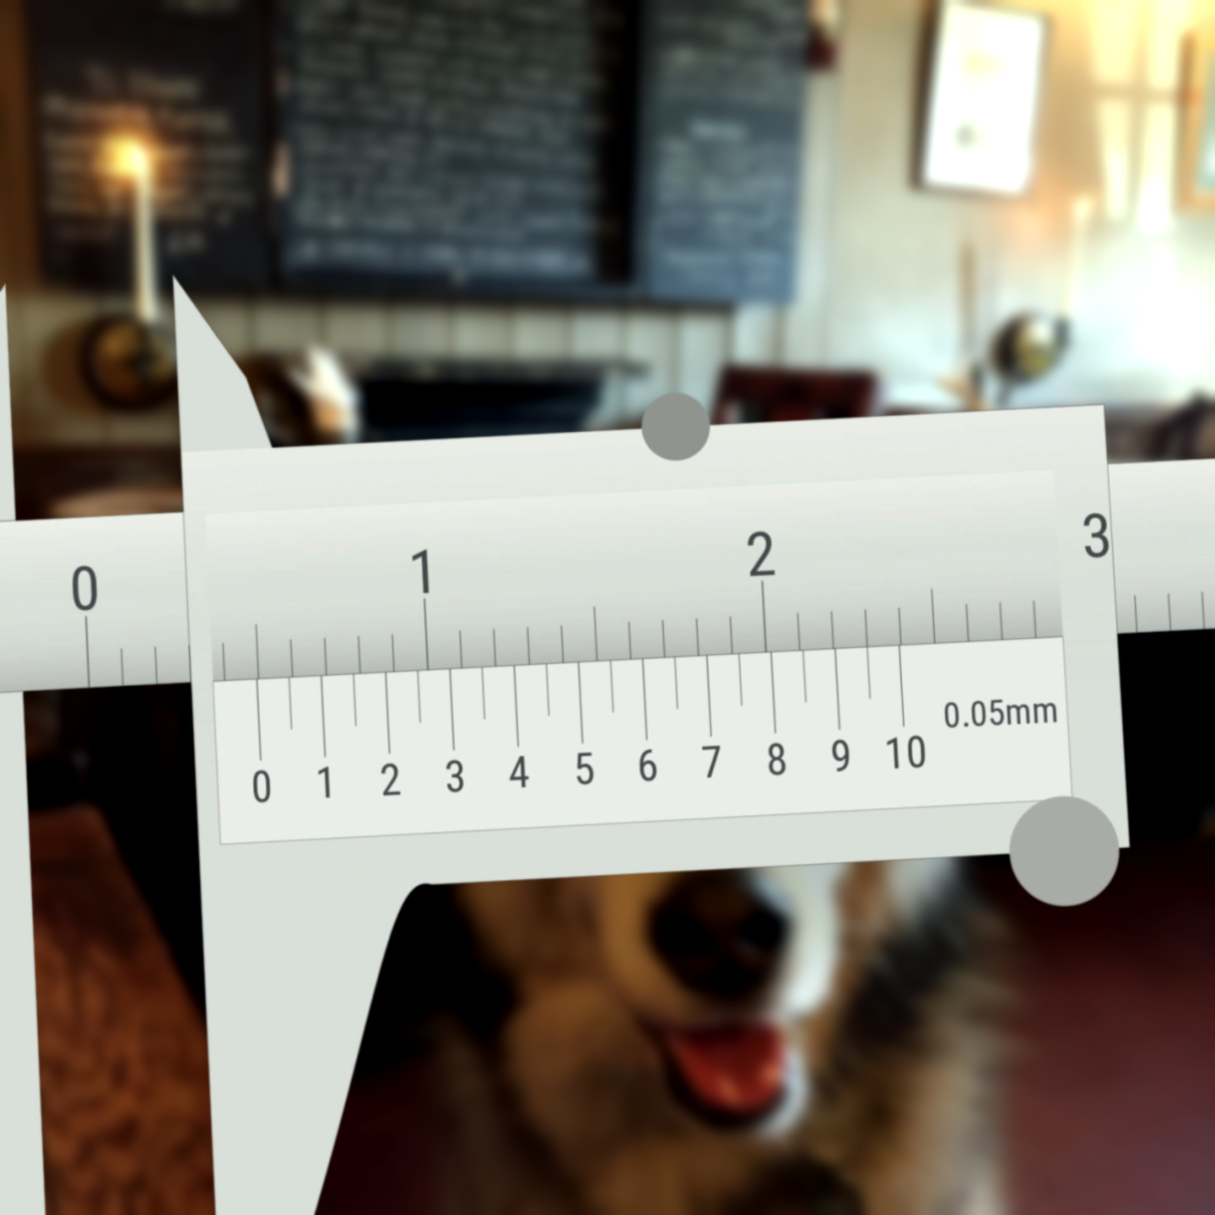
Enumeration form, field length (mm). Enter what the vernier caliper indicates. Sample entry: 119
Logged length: 4.95
